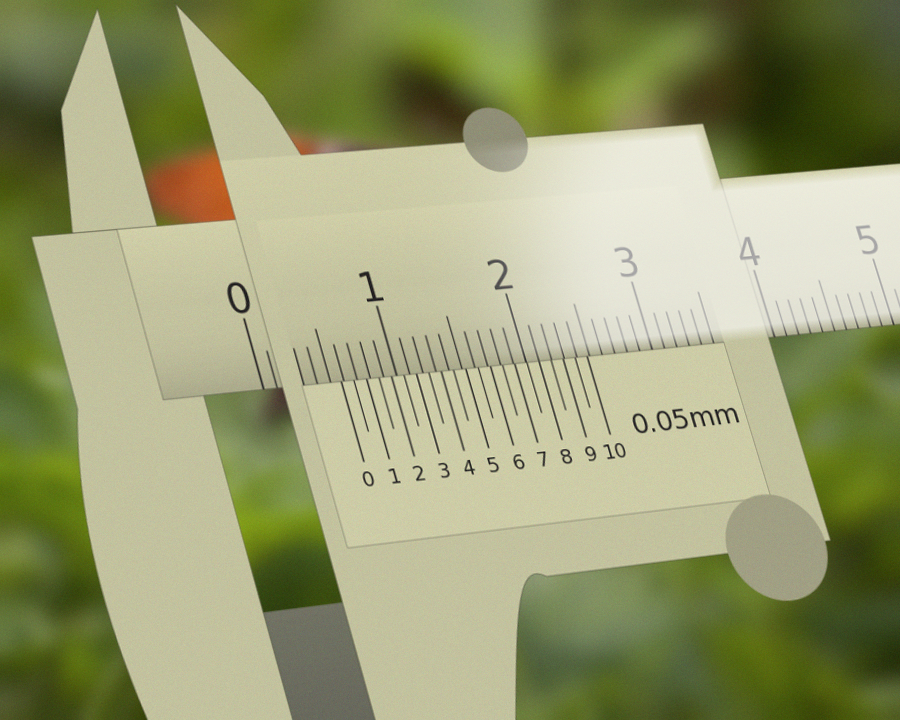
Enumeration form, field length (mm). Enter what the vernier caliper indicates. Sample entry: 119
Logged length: 5.8
